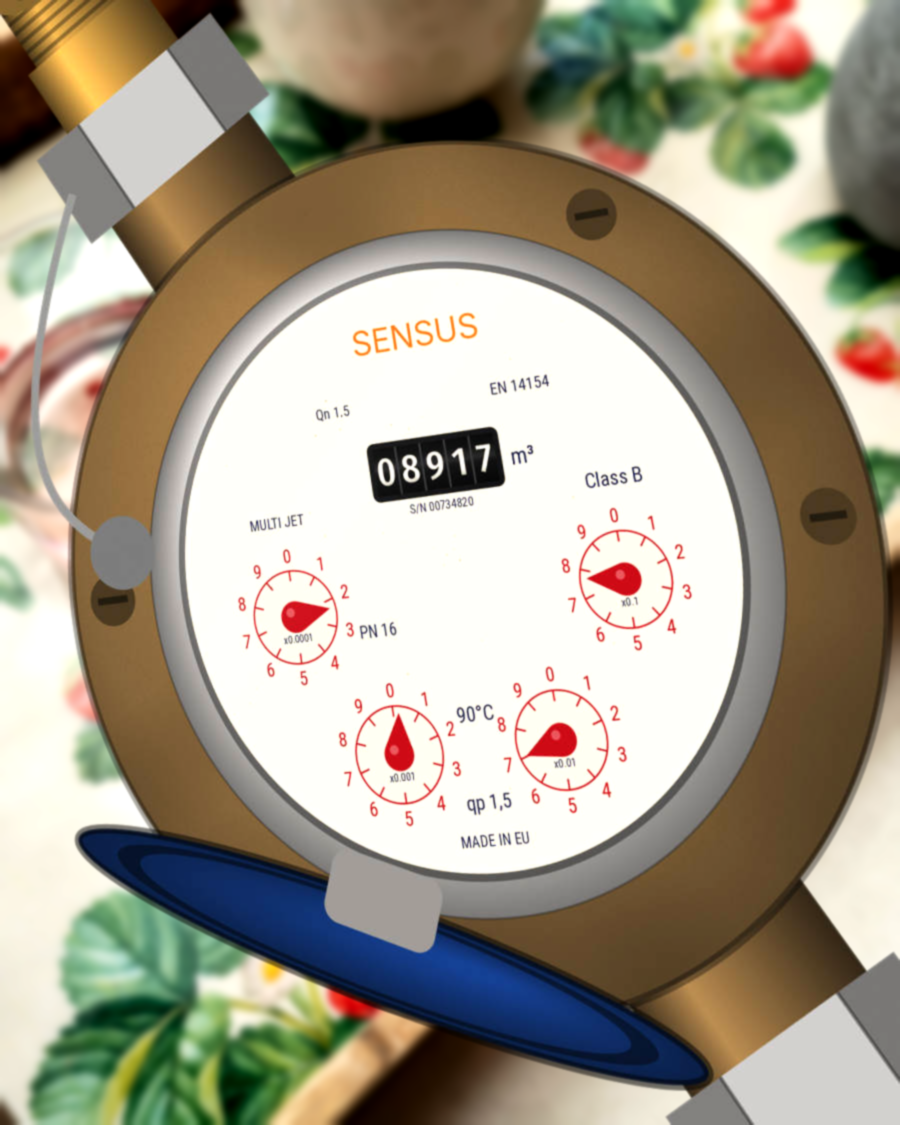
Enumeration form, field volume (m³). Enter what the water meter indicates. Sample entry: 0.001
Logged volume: 8917.7702
